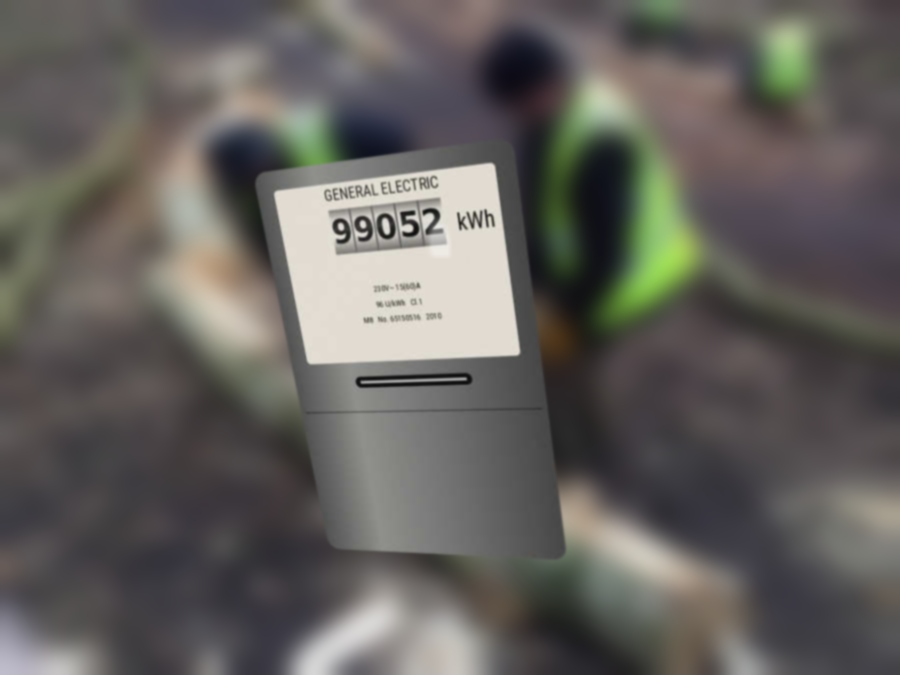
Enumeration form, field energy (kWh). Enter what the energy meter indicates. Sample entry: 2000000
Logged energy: 99052
